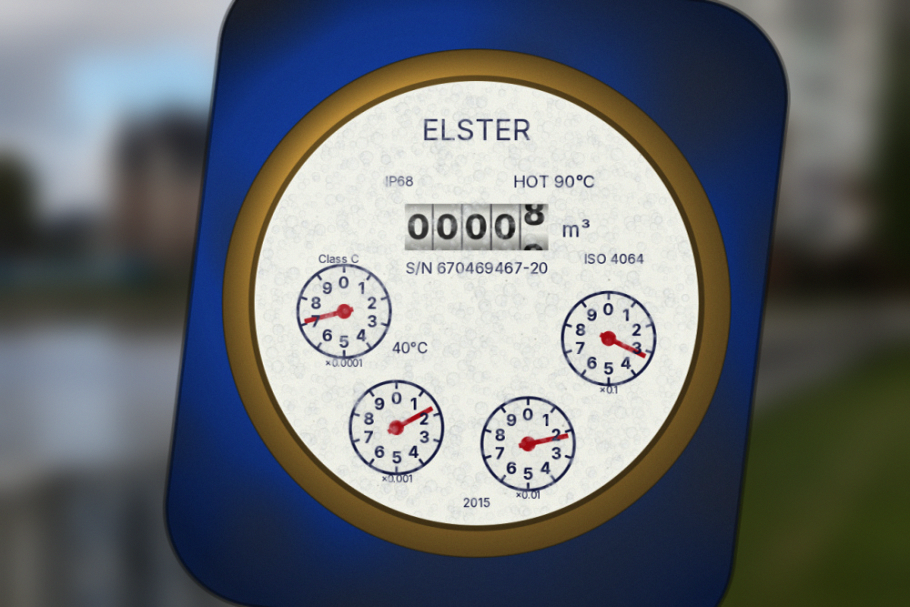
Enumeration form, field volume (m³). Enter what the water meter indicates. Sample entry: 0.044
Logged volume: 8.3217
